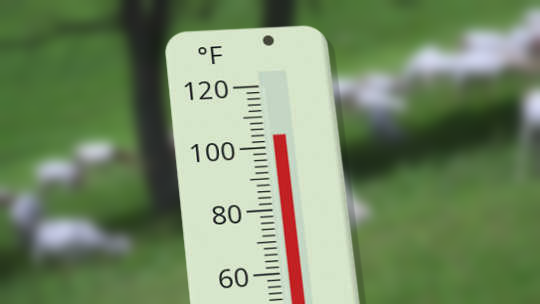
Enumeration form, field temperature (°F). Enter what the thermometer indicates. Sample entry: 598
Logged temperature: 104
